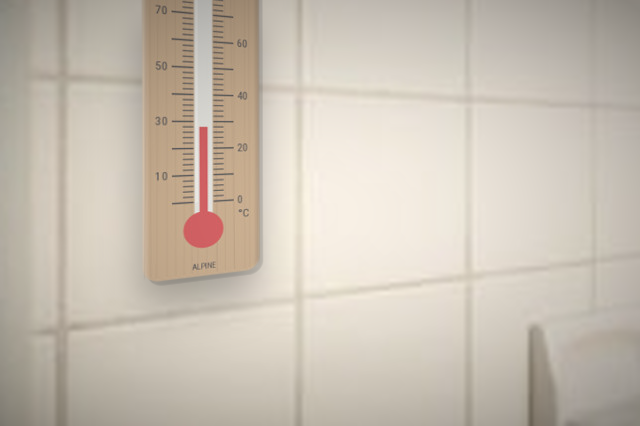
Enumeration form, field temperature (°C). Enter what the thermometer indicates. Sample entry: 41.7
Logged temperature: 28
